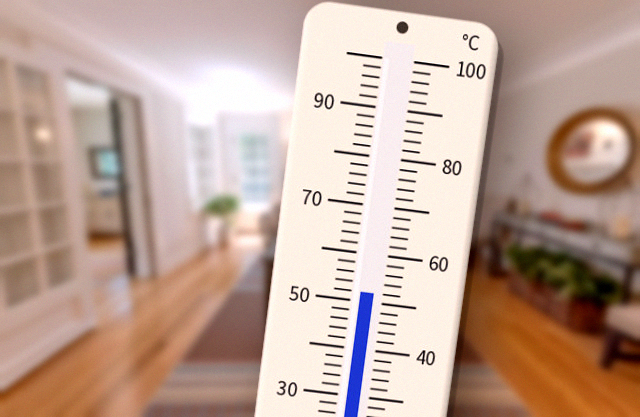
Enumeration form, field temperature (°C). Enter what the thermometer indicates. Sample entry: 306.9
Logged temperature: 52
